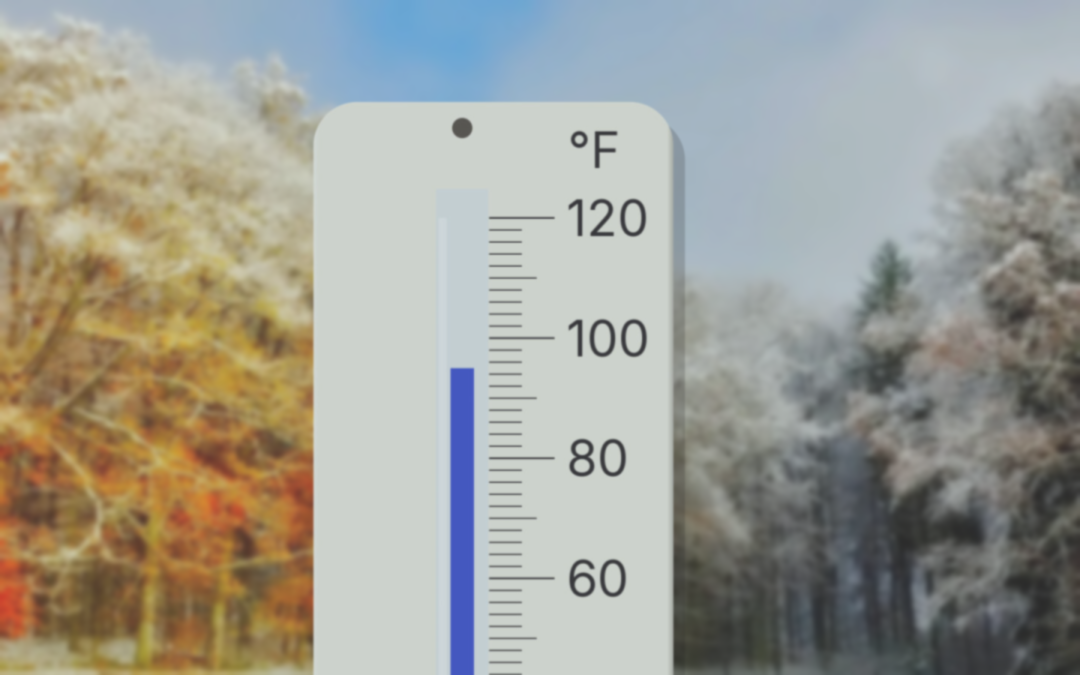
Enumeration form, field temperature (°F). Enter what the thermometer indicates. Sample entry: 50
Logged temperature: 95
